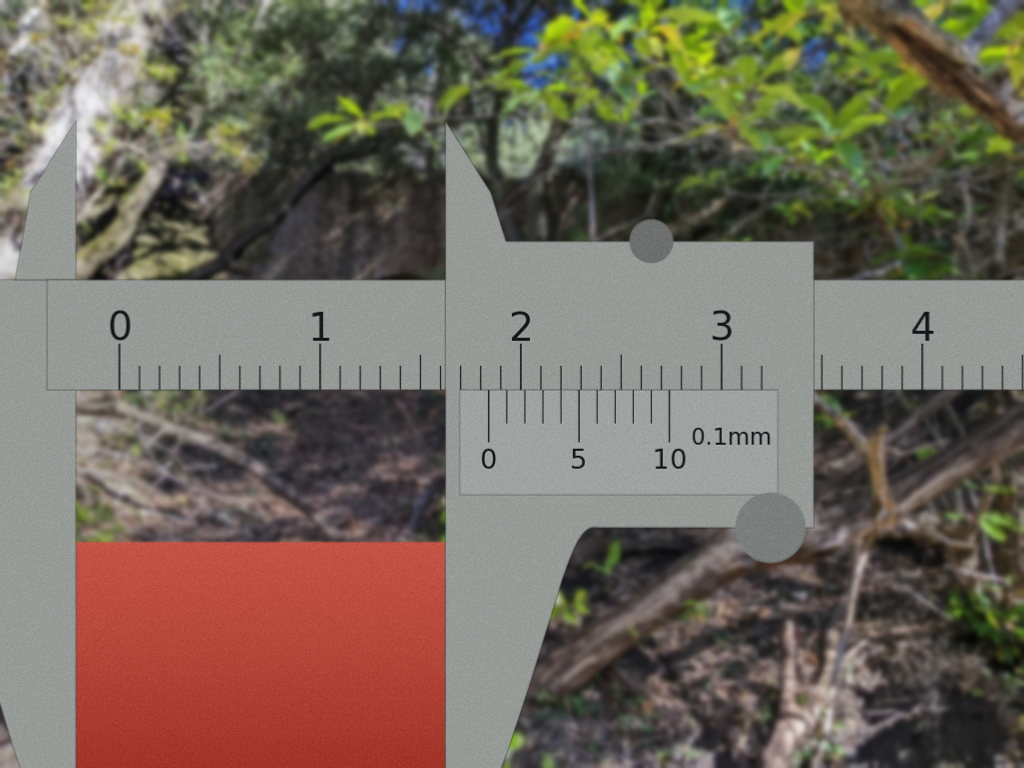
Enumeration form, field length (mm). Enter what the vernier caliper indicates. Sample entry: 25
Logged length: 18.4
